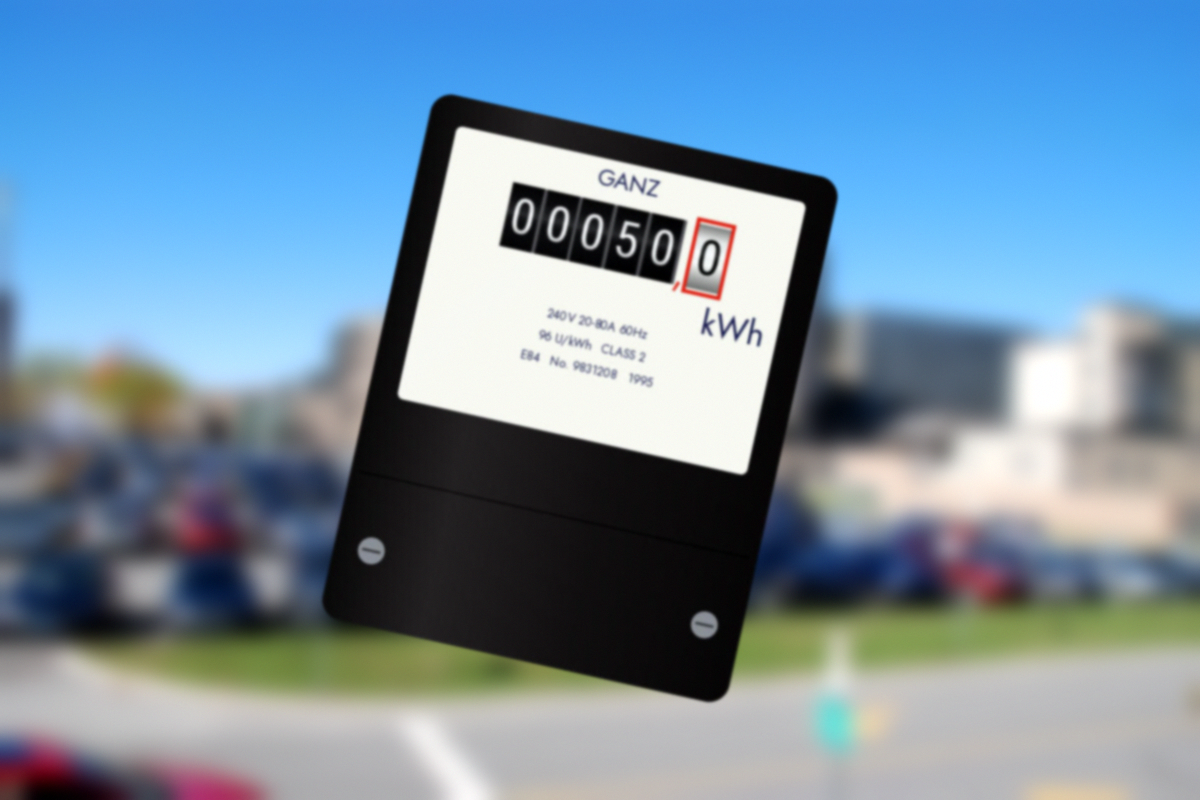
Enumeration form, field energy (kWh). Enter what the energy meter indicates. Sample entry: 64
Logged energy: 50.0
